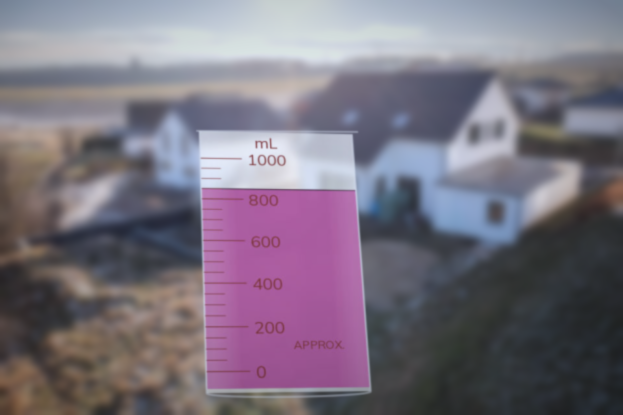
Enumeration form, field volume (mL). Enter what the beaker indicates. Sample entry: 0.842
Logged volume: 850
